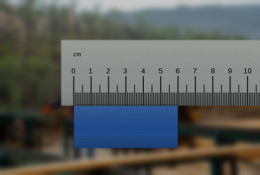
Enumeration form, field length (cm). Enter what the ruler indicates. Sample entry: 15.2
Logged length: 6
